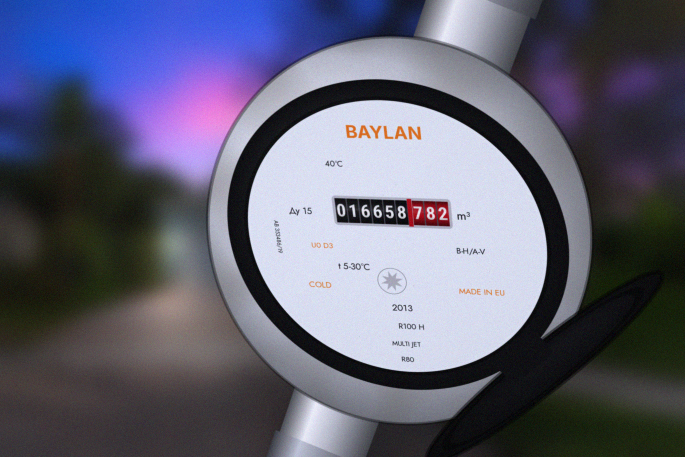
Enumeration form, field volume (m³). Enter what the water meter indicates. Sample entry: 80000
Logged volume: 16658.782
